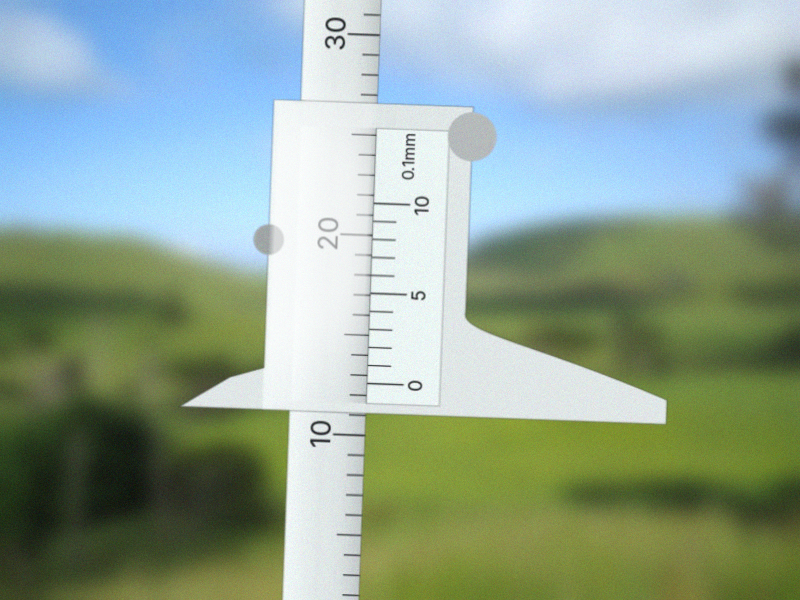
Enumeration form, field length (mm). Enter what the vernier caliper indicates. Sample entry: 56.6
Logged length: 12.6
